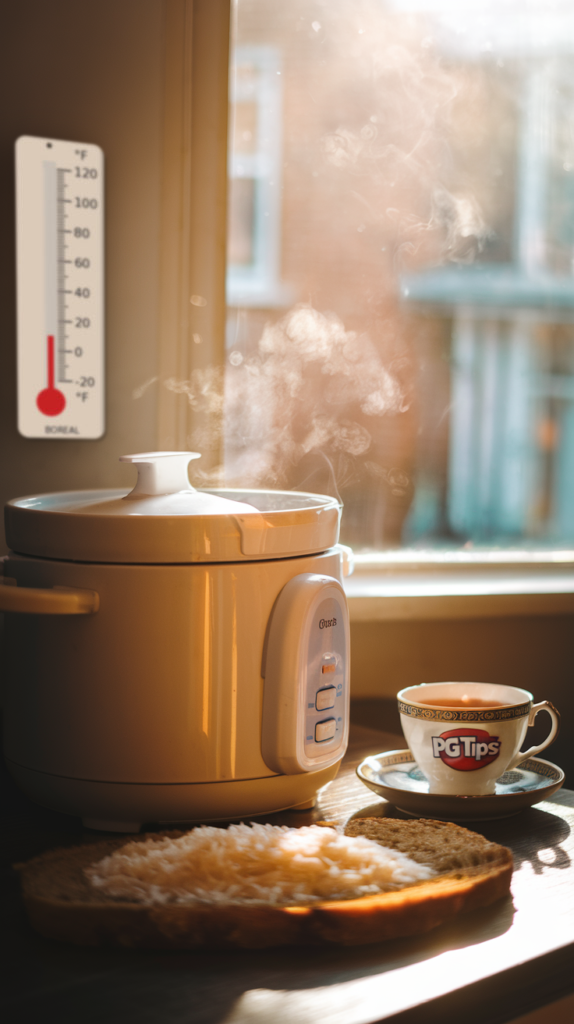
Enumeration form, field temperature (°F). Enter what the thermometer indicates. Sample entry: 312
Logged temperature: 10
